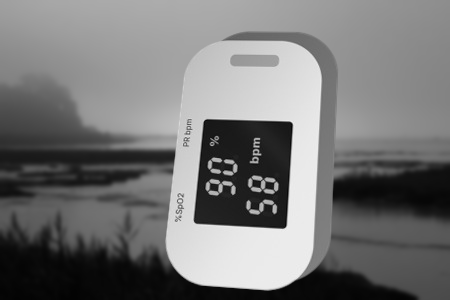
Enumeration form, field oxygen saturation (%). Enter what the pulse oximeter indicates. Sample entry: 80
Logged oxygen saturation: 90
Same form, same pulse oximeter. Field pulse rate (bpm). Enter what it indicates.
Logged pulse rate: 58
